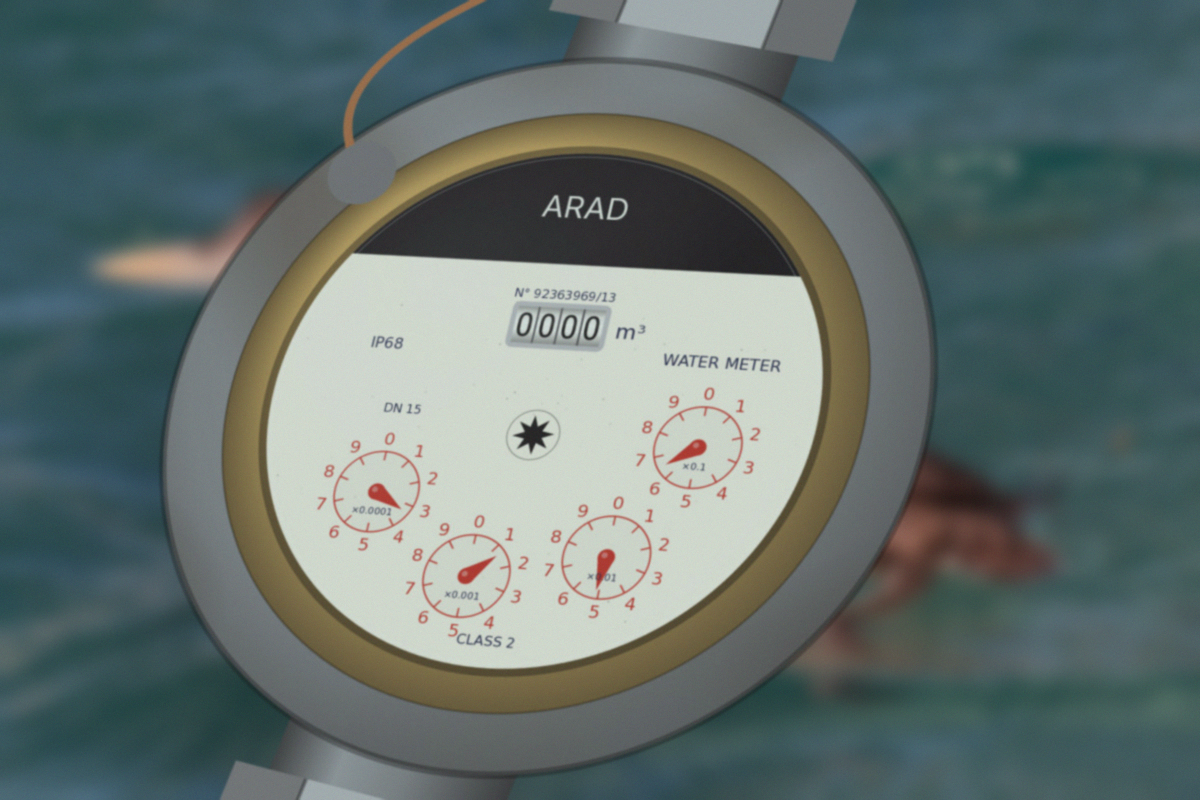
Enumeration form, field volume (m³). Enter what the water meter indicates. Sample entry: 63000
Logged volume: 0.6513
